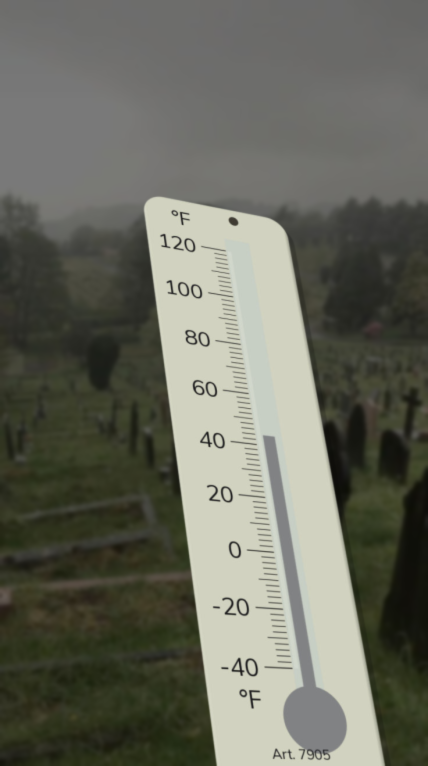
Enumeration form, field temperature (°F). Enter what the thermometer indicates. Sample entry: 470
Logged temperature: 44
